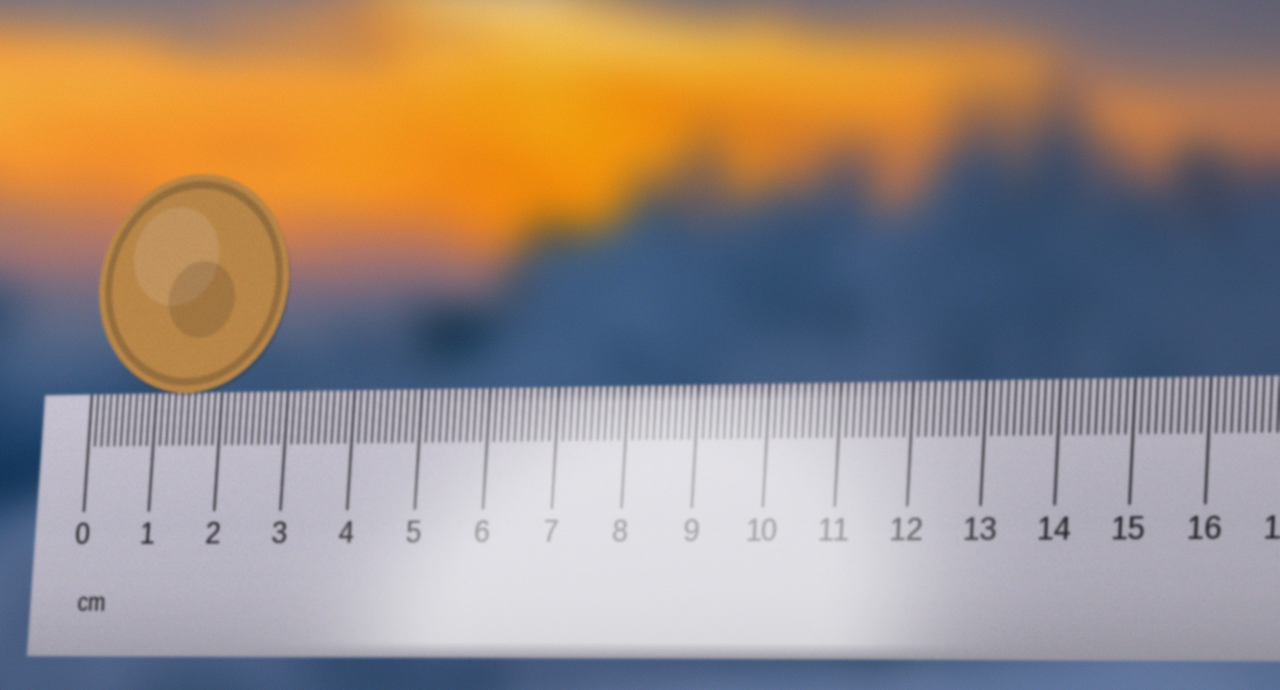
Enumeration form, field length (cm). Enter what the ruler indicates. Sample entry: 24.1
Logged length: 2.9
